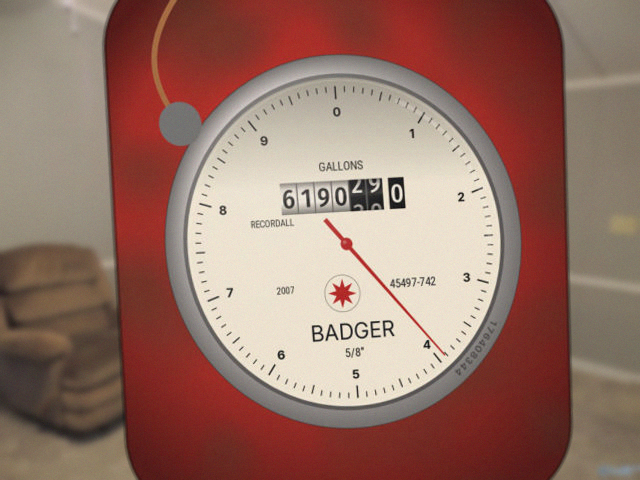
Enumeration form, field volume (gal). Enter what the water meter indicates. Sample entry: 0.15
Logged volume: 6190293.9
